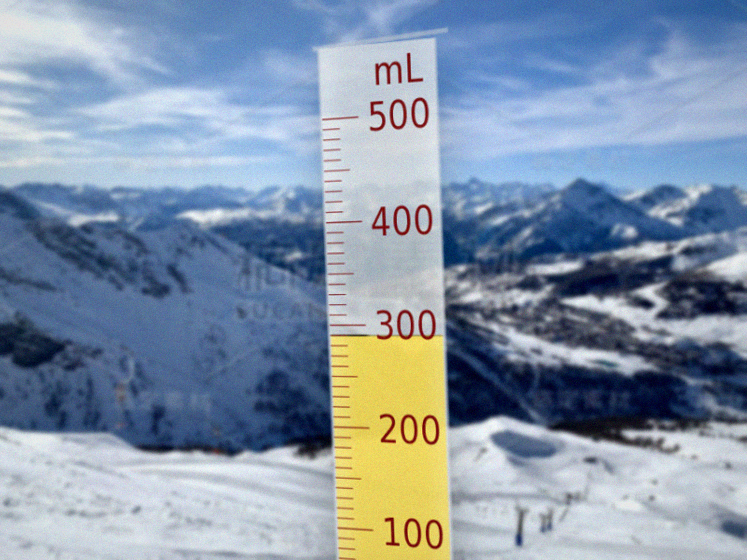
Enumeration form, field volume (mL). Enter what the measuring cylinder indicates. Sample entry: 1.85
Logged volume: 290
